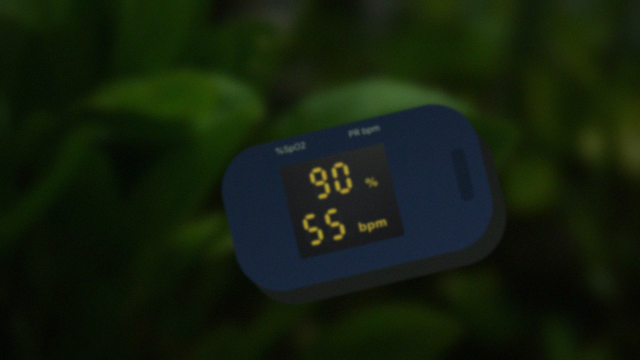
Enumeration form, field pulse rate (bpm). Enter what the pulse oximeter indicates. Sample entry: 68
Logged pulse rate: 55
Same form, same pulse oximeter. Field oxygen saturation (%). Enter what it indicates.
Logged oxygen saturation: 90
